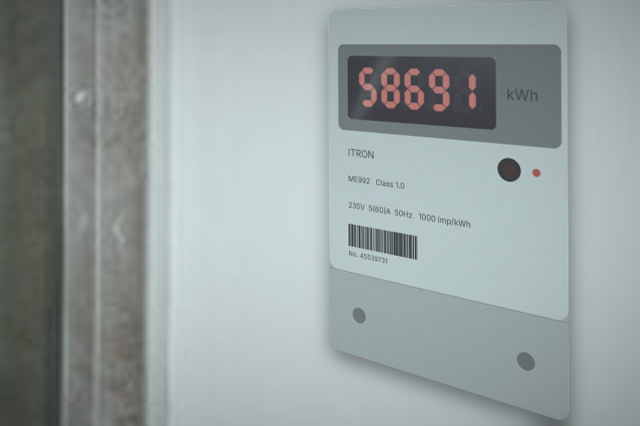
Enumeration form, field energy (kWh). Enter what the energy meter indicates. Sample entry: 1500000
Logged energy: 58691
